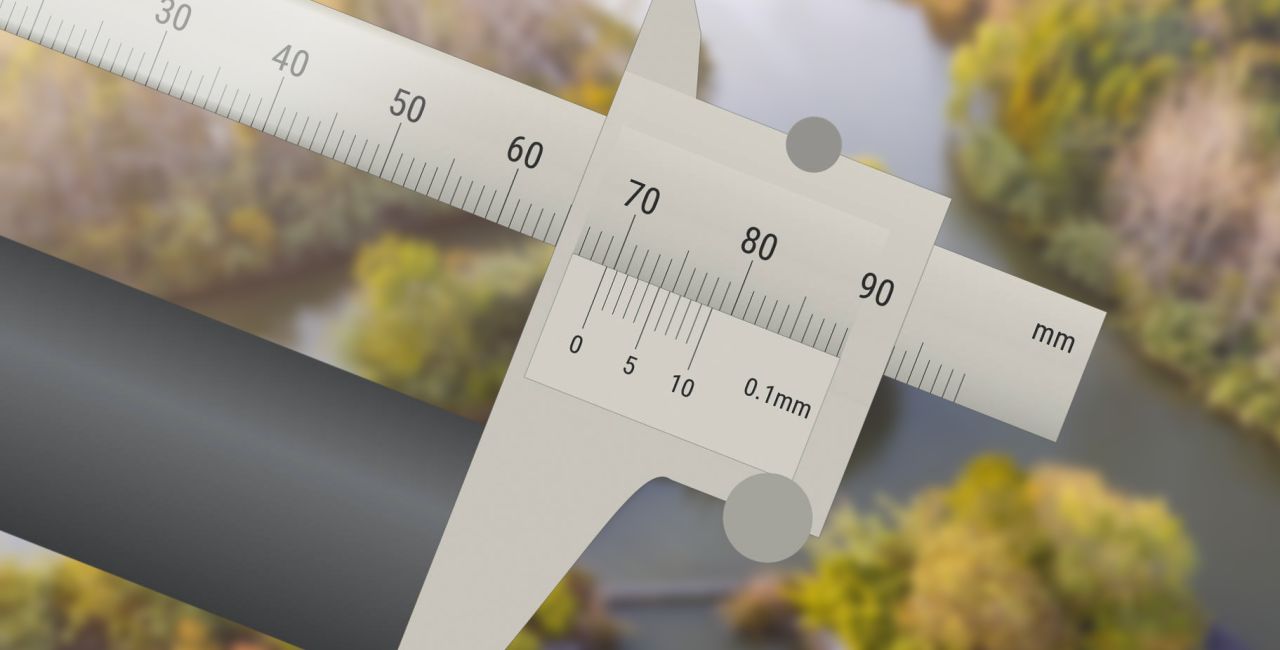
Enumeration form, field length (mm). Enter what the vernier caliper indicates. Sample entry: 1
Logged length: 69.4
